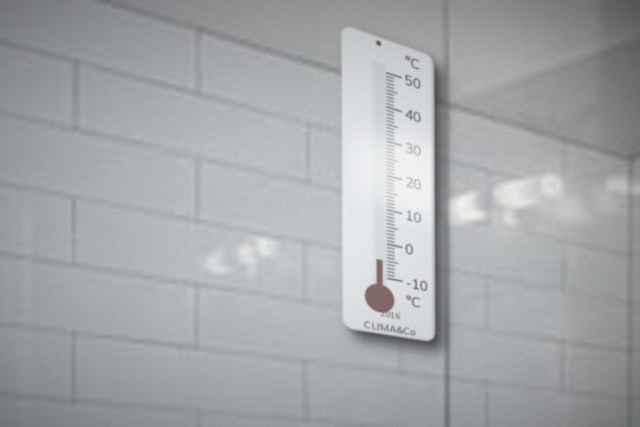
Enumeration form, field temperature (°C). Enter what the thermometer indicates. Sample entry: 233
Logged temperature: -5
